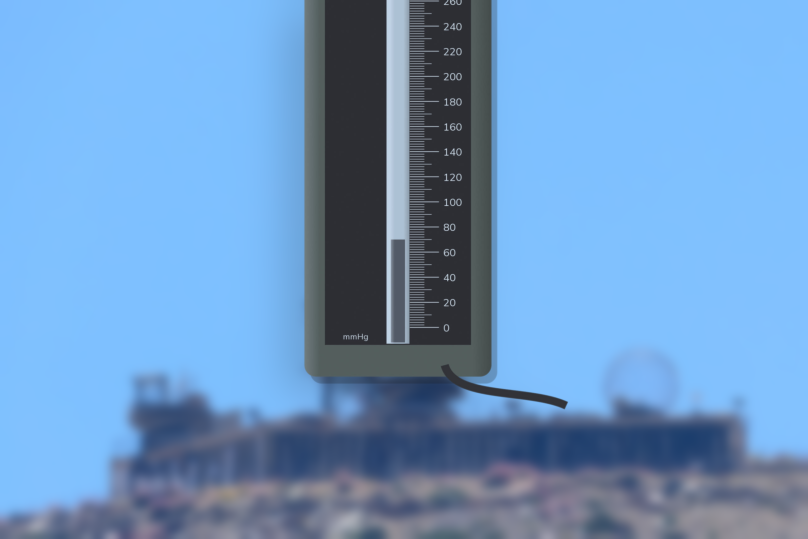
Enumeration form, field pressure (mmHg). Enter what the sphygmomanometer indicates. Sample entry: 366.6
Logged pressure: 70
